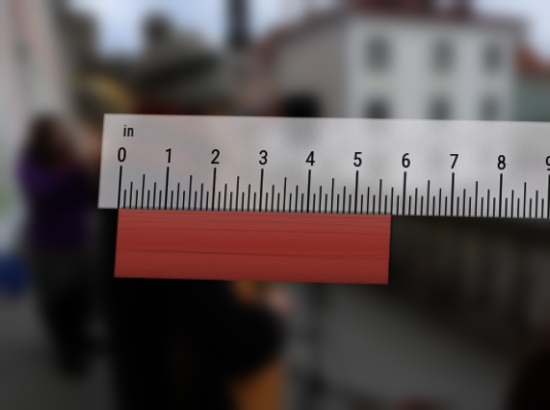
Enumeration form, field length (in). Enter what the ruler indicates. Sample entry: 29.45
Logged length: 5.75
